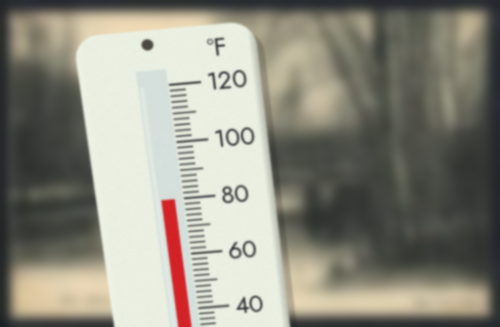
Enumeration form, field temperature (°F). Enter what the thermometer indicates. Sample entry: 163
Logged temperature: 80
